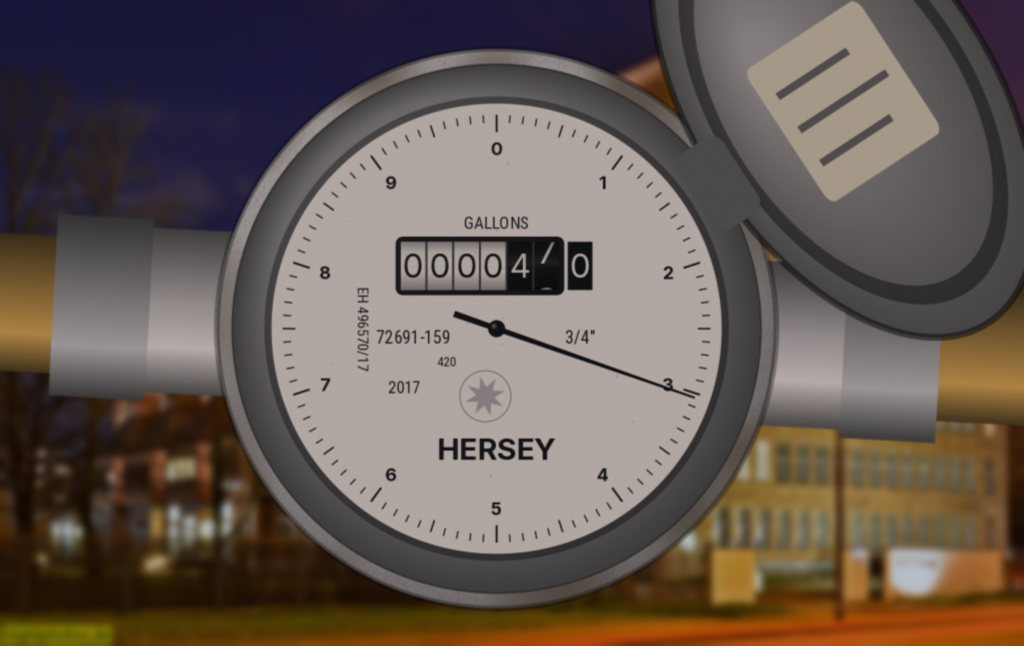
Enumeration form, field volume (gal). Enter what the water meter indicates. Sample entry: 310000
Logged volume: 473.0
